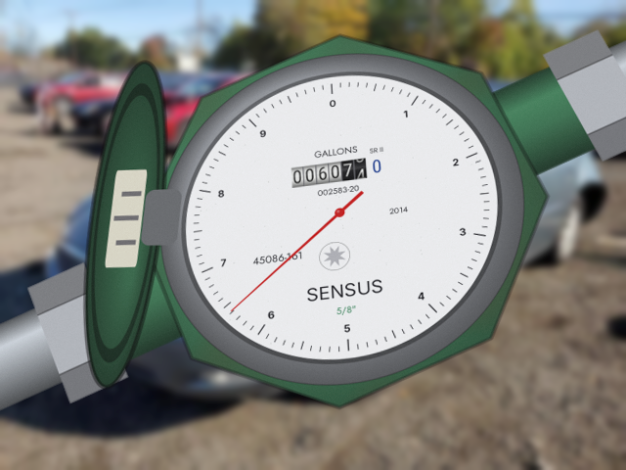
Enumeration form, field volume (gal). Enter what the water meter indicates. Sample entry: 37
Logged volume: 60736.4
